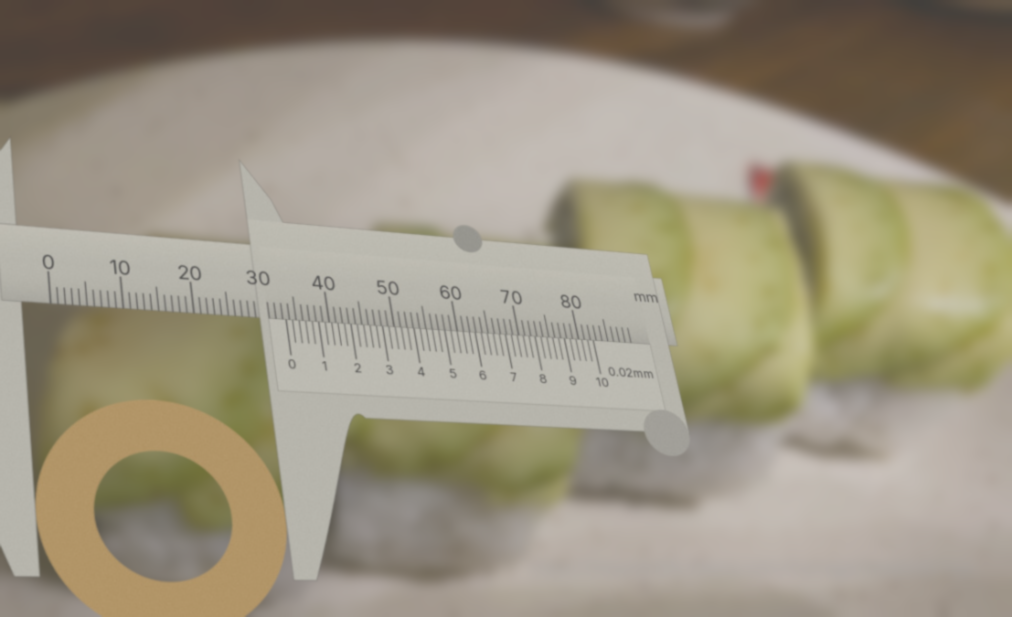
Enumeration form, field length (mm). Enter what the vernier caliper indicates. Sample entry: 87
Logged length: 33.5
